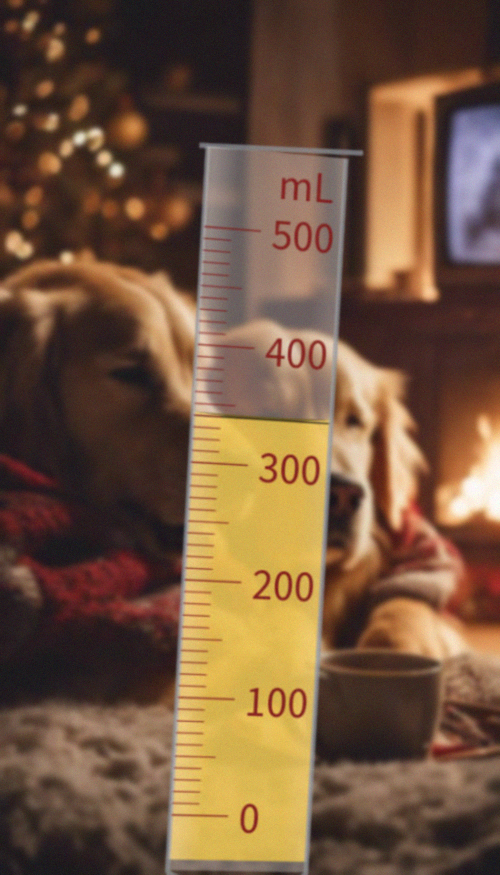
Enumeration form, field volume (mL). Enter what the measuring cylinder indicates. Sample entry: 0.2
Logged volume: 340
